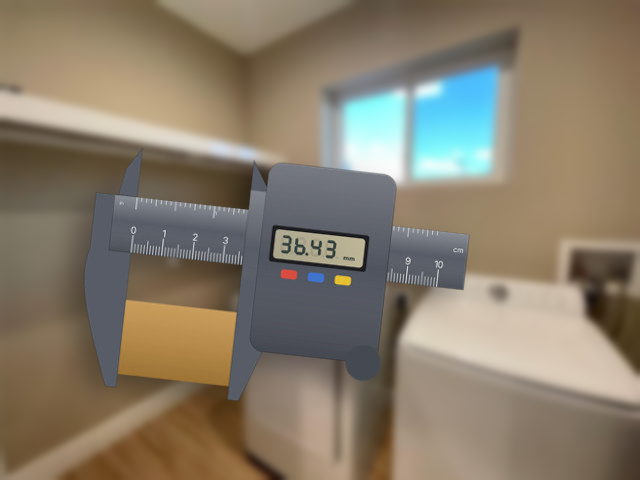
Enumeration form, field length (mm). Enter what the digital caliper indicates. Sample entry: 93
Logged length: 36.43
